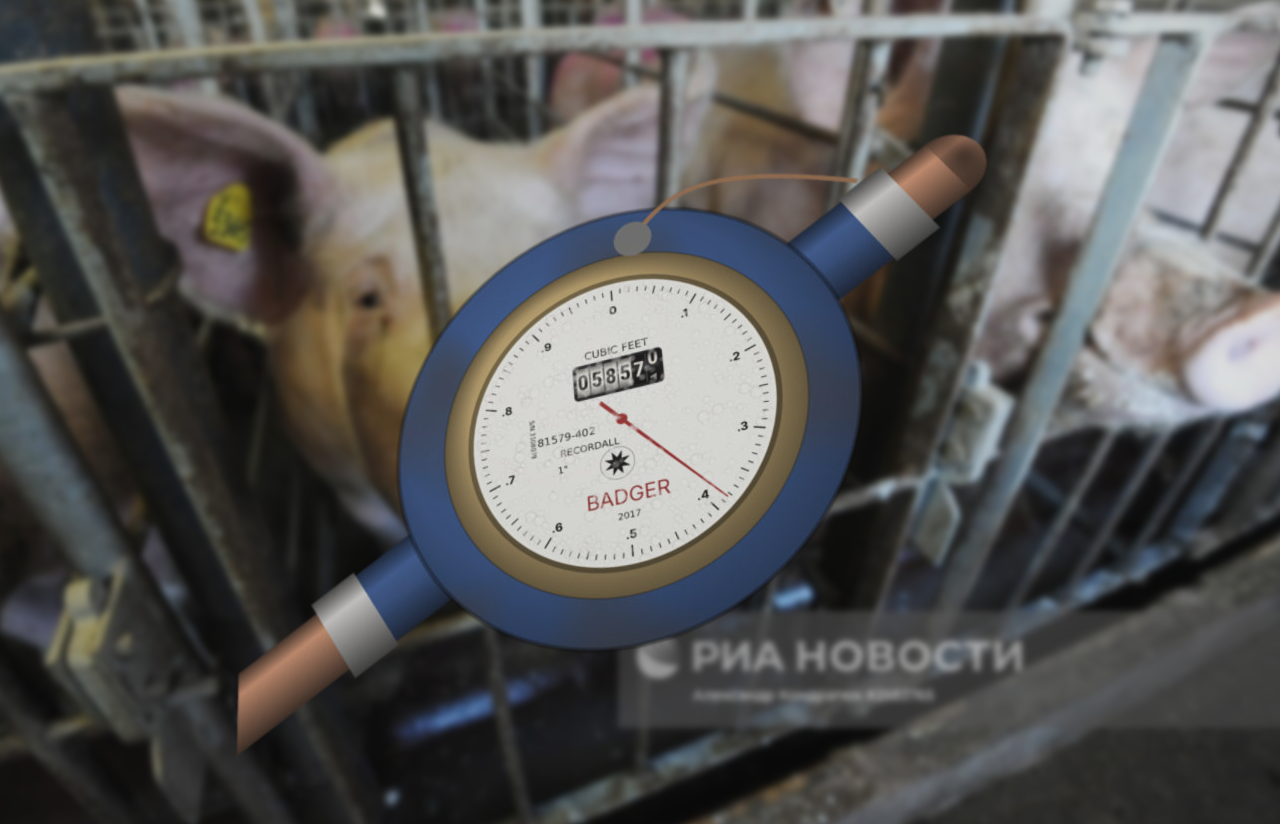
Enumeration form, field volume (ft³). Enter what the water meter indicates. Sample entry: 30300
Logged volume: 58570.38
